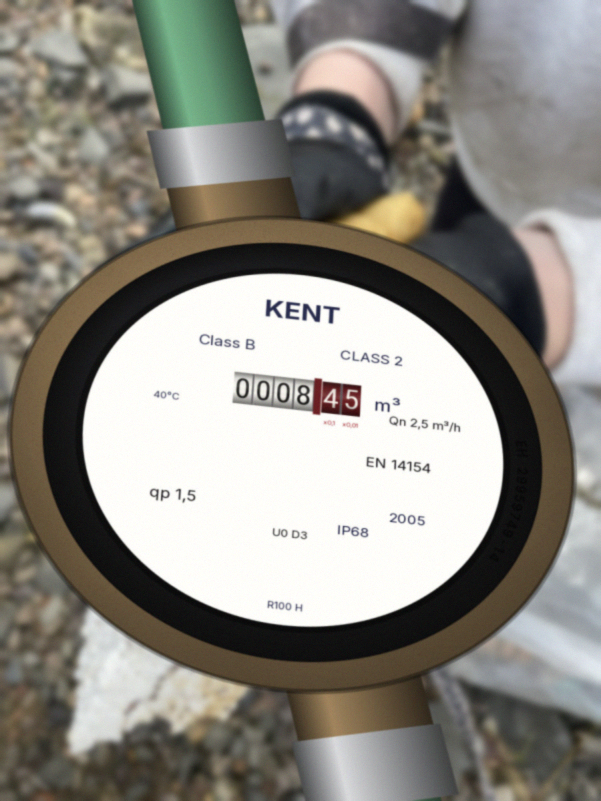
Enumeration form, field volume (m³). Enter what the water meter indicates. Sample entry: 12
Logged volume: 8.45
